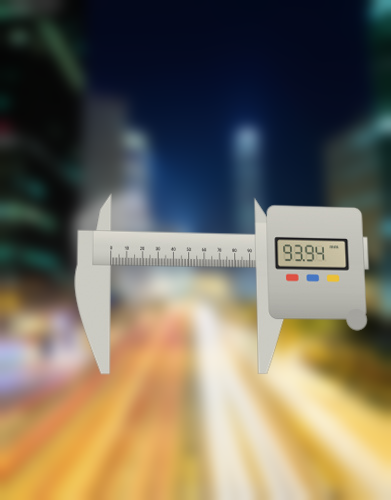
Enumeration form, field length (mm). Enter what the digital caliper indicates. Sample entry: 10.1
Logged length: 93.94
